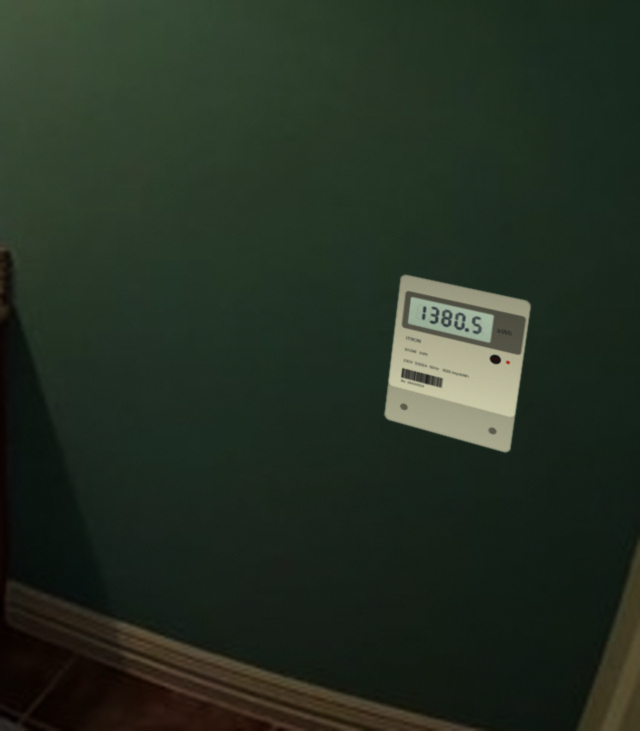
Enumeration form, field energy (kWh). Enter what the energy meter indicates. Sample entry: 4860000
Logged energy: 1380.5
